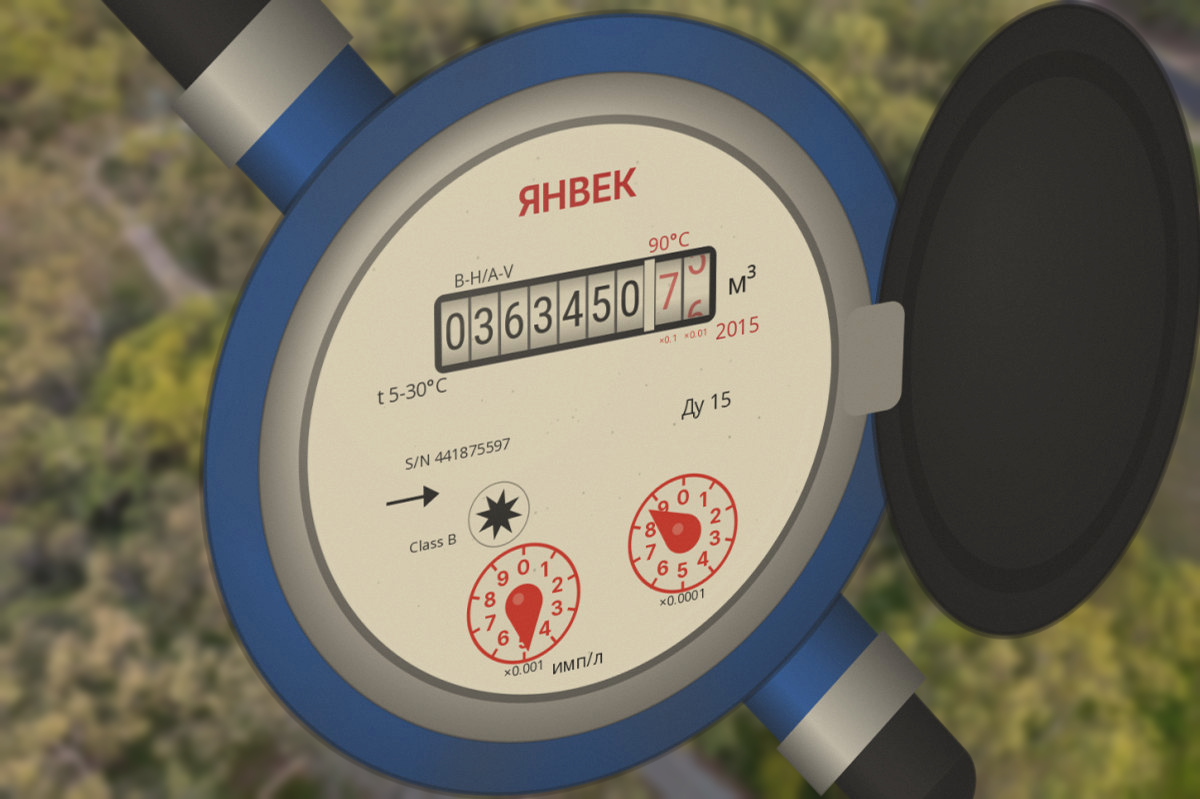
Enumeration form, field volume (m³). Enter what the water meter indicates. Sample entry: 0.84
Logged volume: 363450.7548
